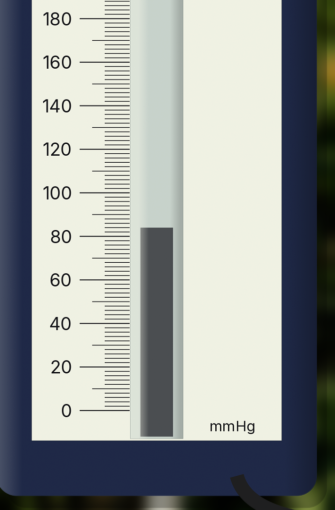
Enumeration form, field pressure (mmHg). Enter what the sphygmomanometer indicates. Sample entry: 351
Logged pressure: 84
